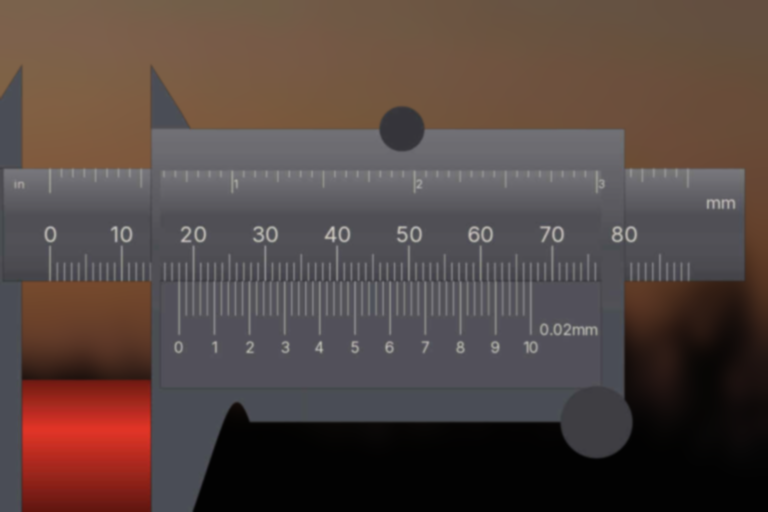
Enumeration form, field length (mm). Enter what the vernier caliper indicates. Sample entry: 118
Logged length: 18.0
